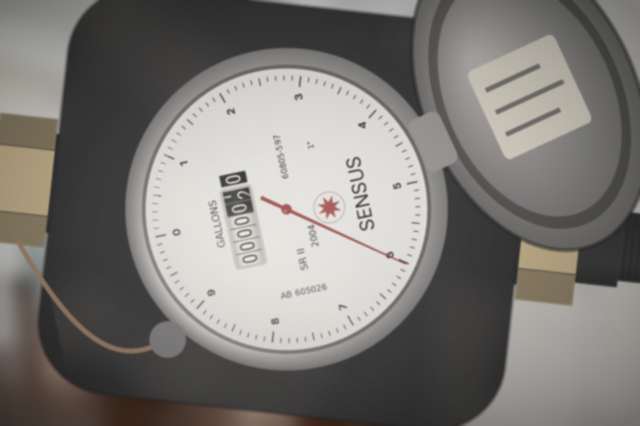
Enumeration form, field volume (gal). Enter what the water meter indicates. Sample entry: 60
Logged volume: 16.0
